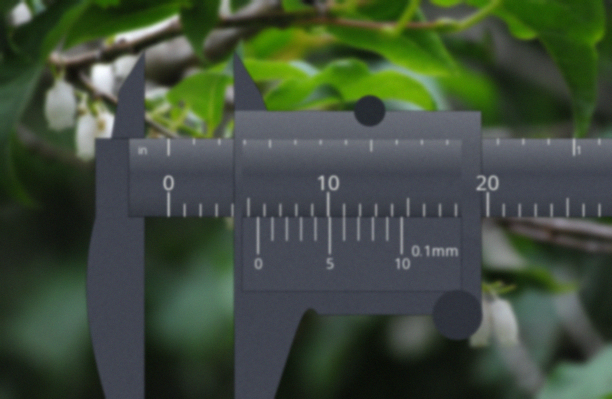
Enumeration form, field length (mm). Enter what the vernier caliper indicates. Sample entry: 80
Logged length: 5.6
